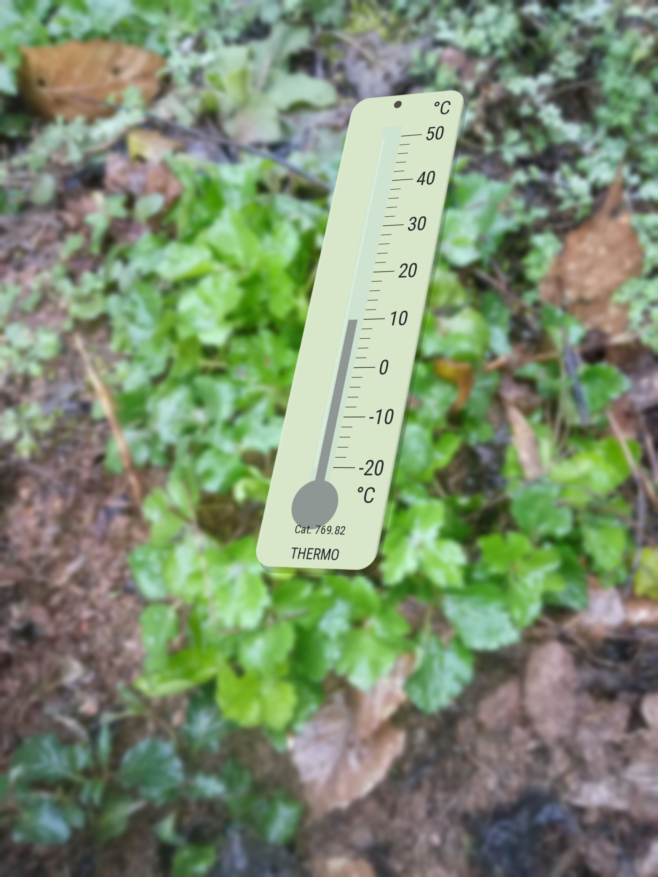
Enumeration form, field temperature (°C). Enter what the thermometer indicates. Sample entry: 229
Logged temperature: 10
